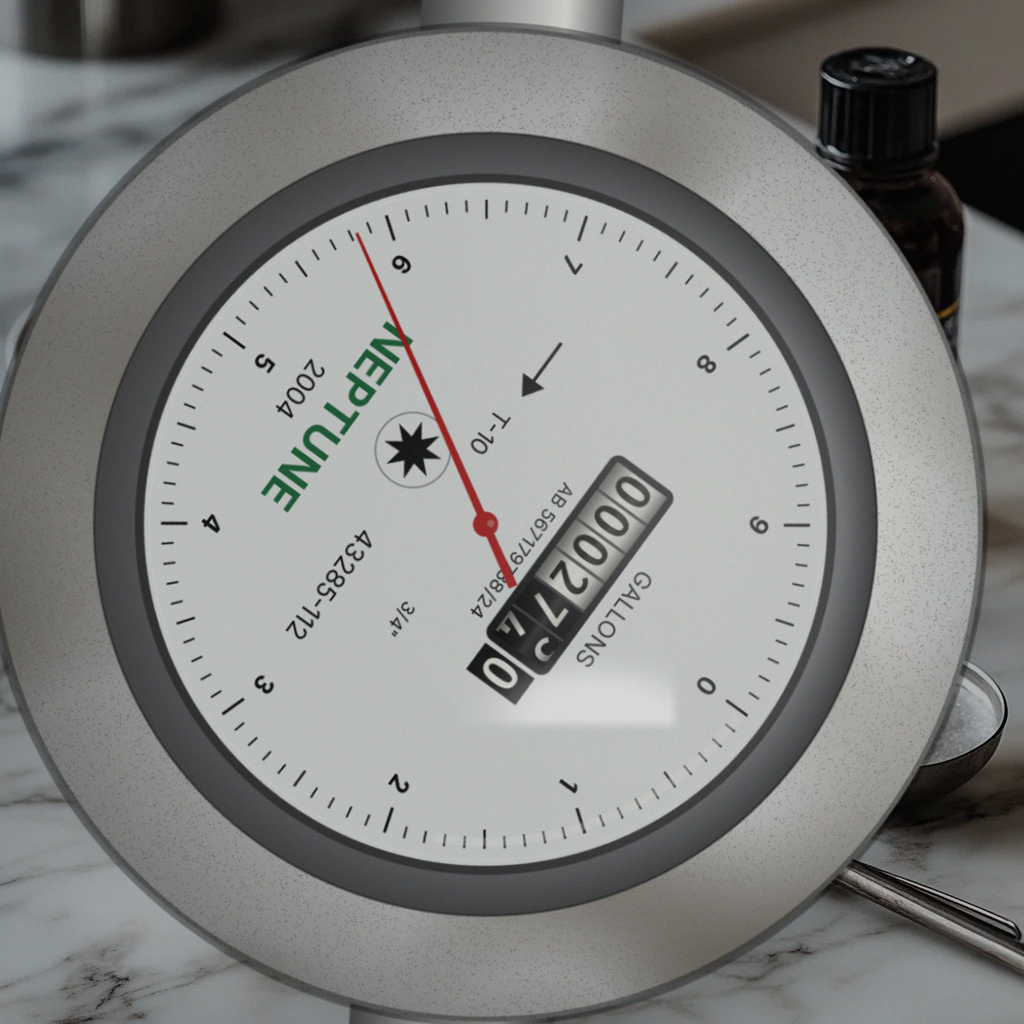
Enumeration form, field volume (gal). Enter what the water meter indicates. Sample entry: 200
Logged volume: 2735.8
